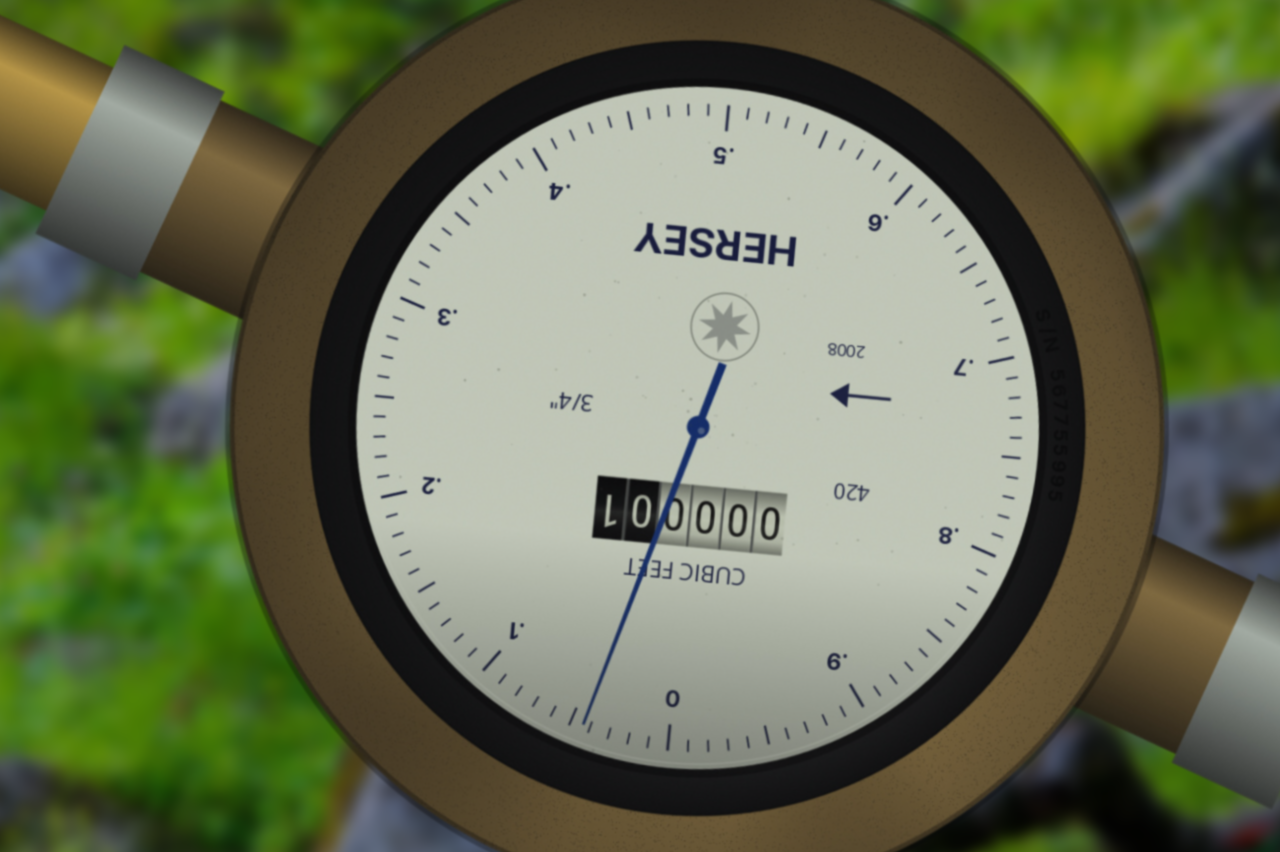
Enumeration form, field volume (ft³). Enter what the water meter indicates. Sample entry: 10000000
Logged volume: 1.04
